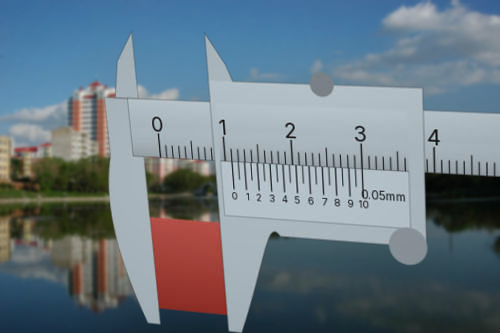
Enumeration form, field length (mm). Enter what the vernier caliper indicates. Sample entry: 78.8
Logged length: 11.0
